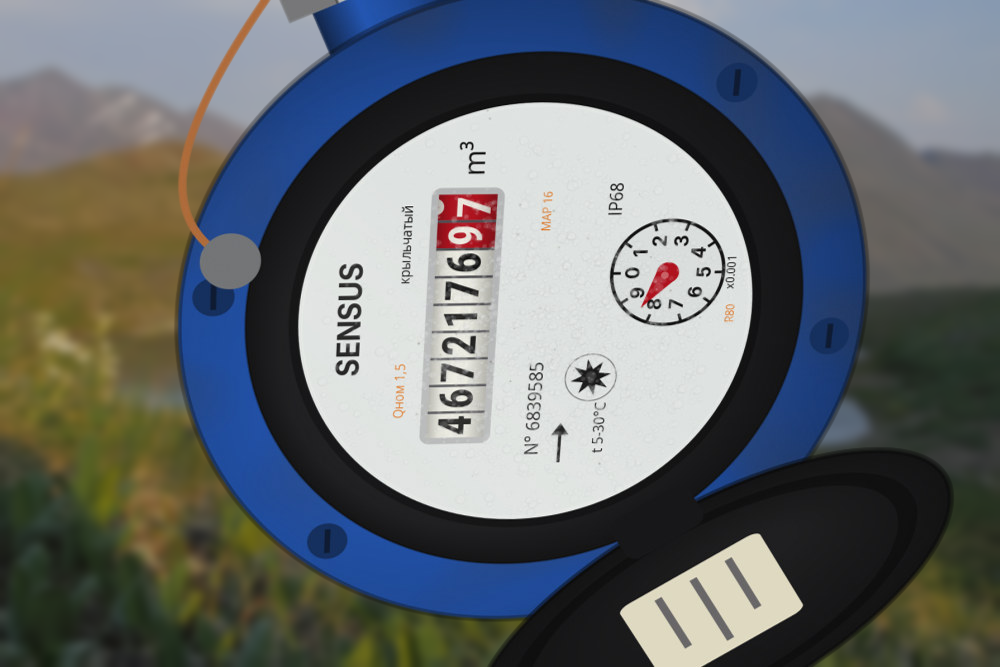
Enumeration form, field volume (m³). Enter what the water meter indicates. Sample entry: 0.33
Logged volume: 4672176.968
